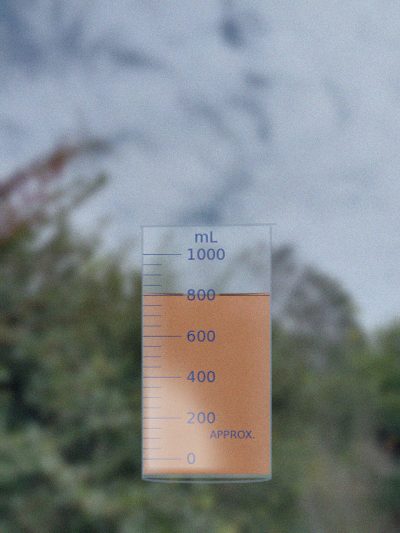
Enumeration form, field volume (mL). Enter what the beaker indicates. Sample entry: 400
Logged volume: 800
